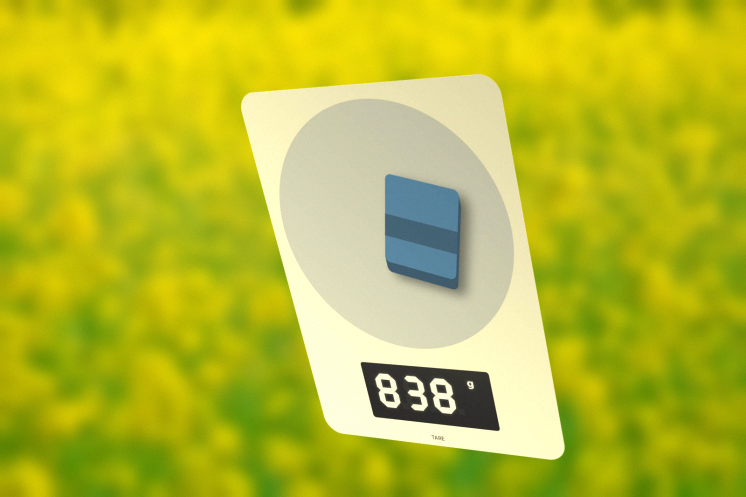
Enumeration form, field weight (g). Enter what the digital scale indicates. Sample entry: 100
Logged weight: 838
